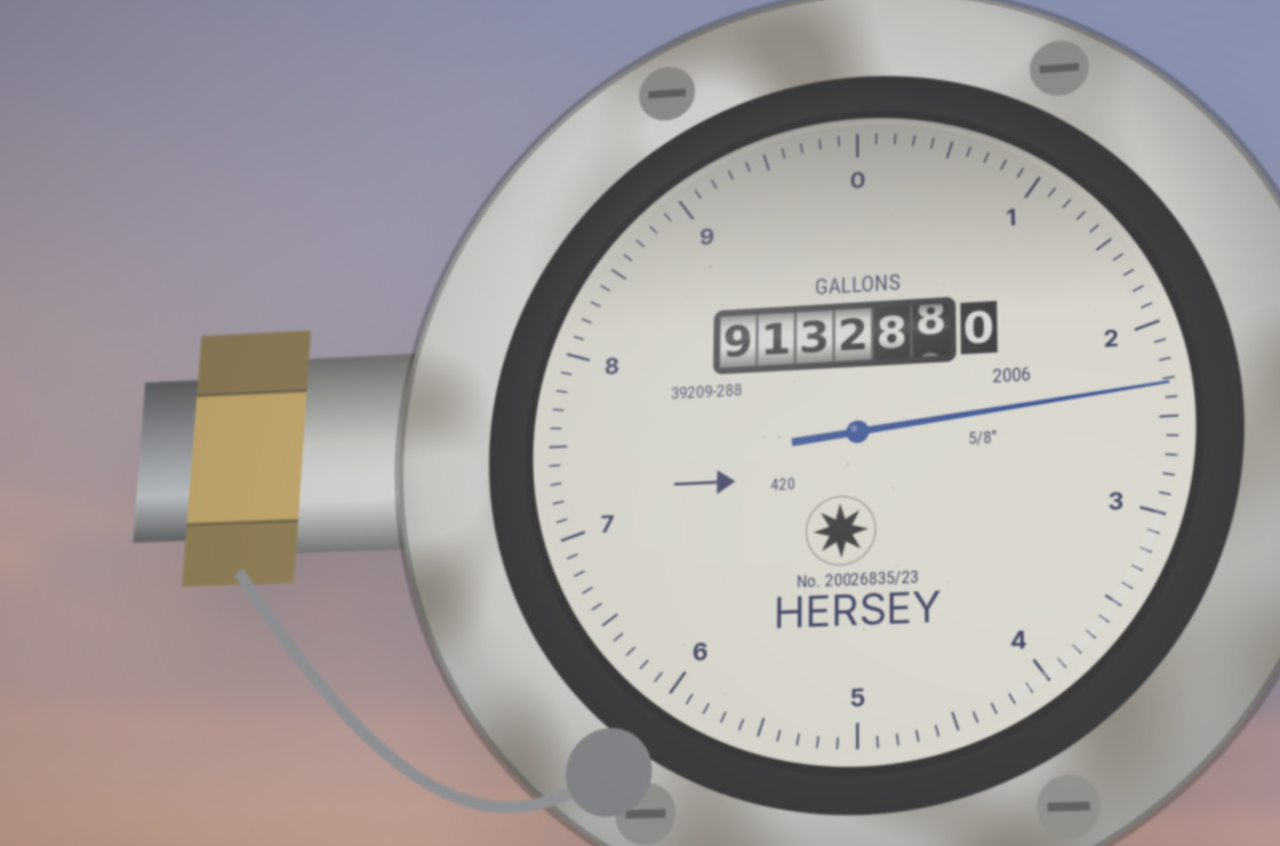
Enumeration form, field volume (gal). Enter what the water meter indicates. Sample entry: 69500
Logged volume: 9132882.3
